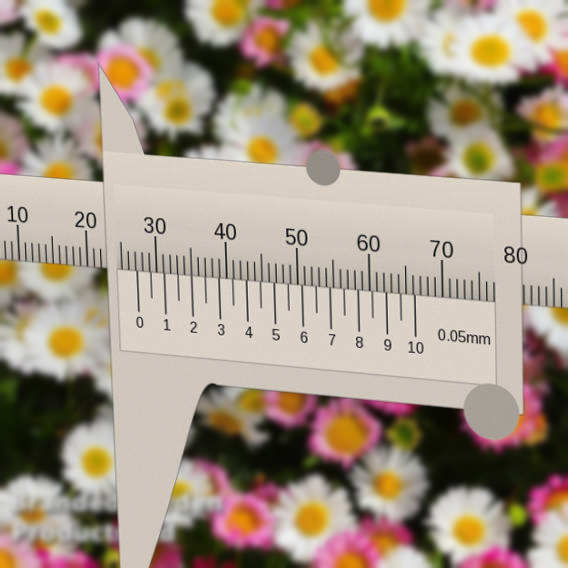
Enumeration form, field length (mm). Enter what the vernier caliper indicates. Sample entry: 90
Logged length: 27.2
